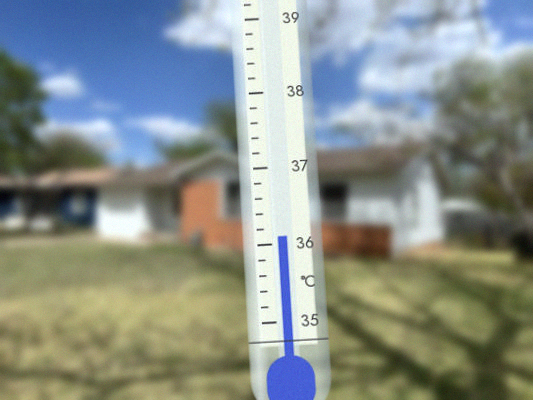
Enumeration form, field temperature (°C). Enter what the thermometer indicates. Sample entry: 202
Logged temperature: 36.1
